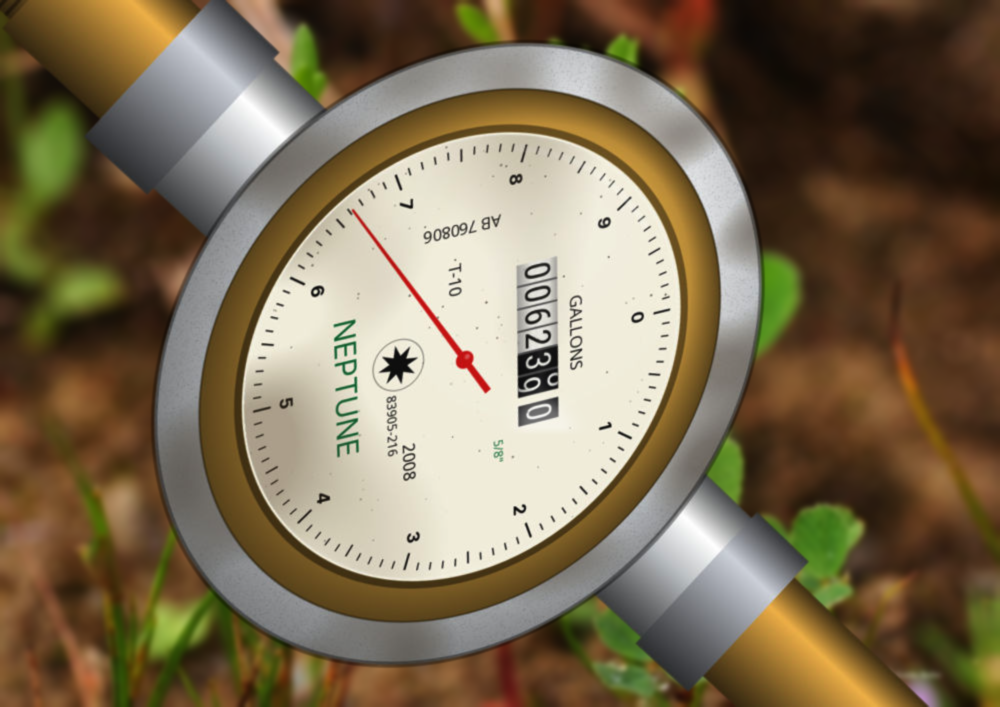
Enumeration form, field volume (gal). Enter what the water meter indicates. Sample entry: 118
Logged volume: 62386.6
